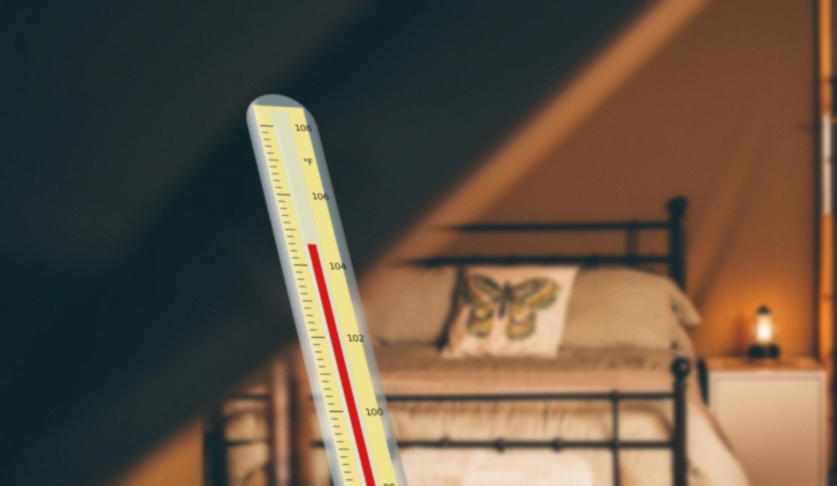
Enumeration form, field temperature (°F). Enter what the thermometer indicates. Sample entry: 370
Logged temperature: 104.6
